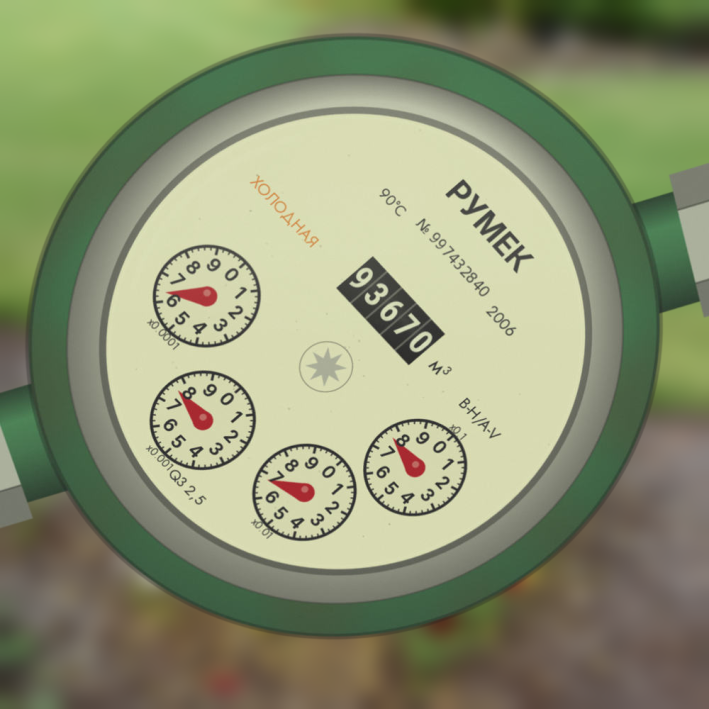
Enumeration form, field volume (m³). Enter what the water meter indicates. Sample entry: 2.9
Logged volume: 93670.7676
